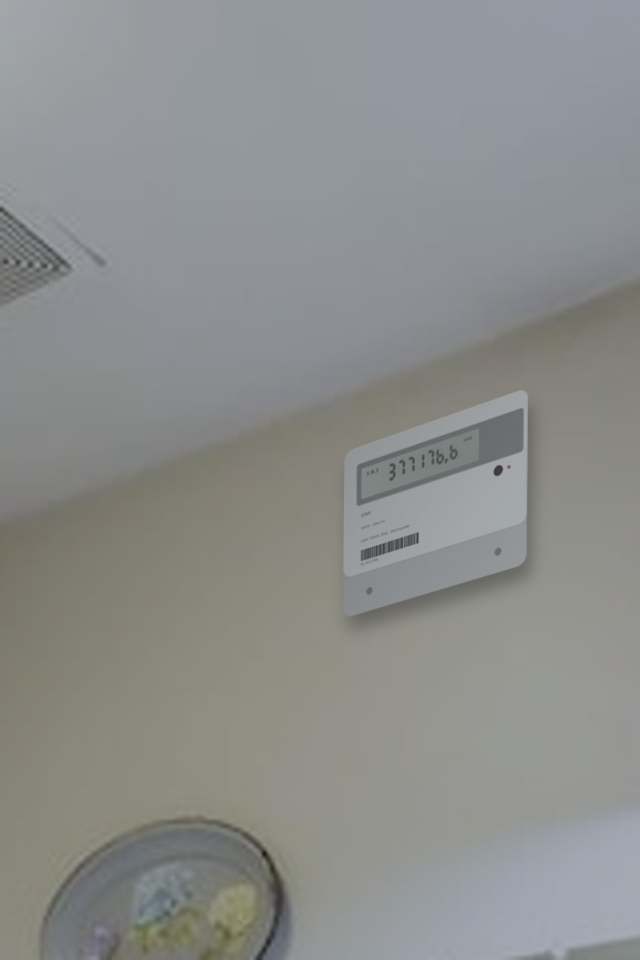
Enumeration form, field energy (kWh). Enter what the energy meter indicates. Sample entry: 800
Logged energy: 377176.6
